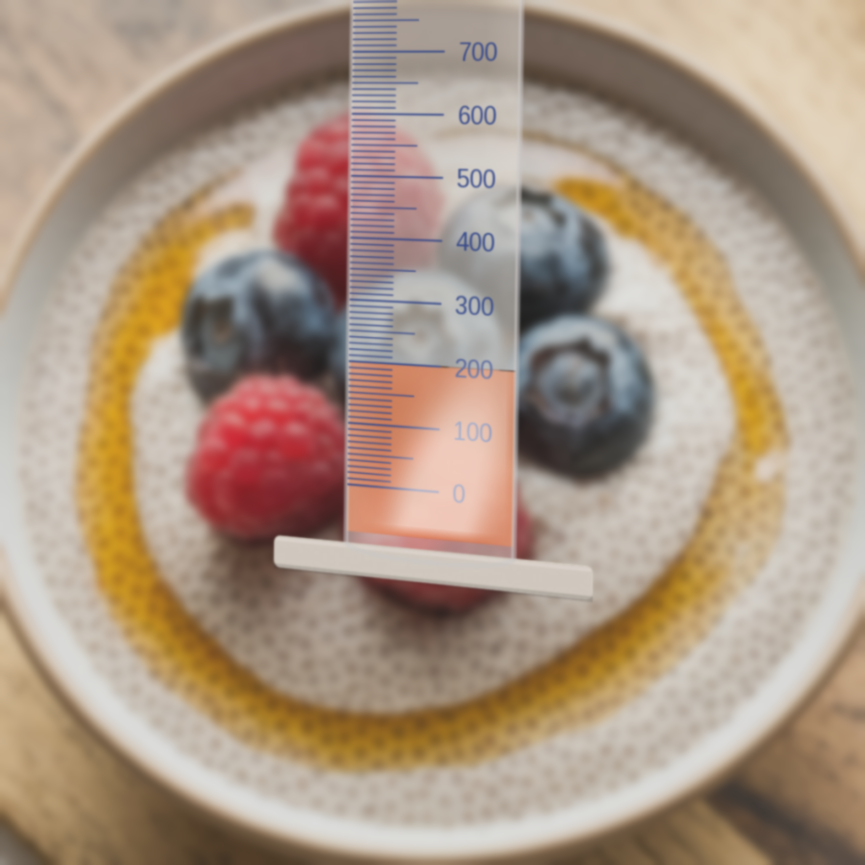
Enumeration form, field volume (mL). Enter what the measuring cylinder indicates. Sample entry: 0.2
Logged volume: 200
